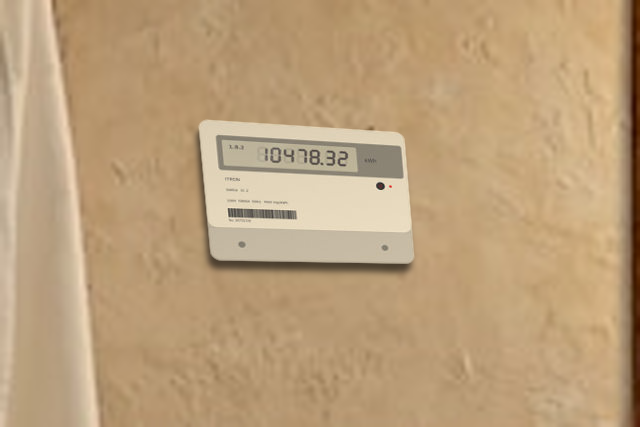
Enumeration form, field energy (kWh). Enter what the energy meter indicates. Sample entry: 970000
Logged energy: 10478.32
